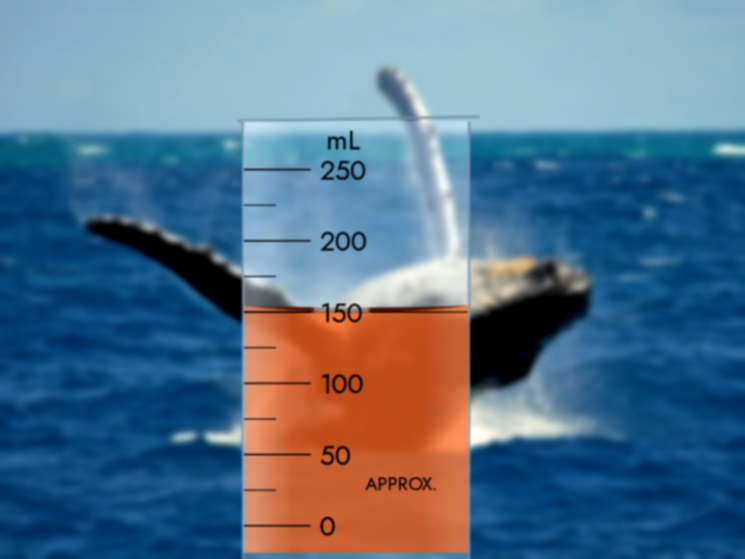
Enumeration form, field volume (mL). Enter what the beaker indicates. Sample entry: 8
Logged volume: 150
